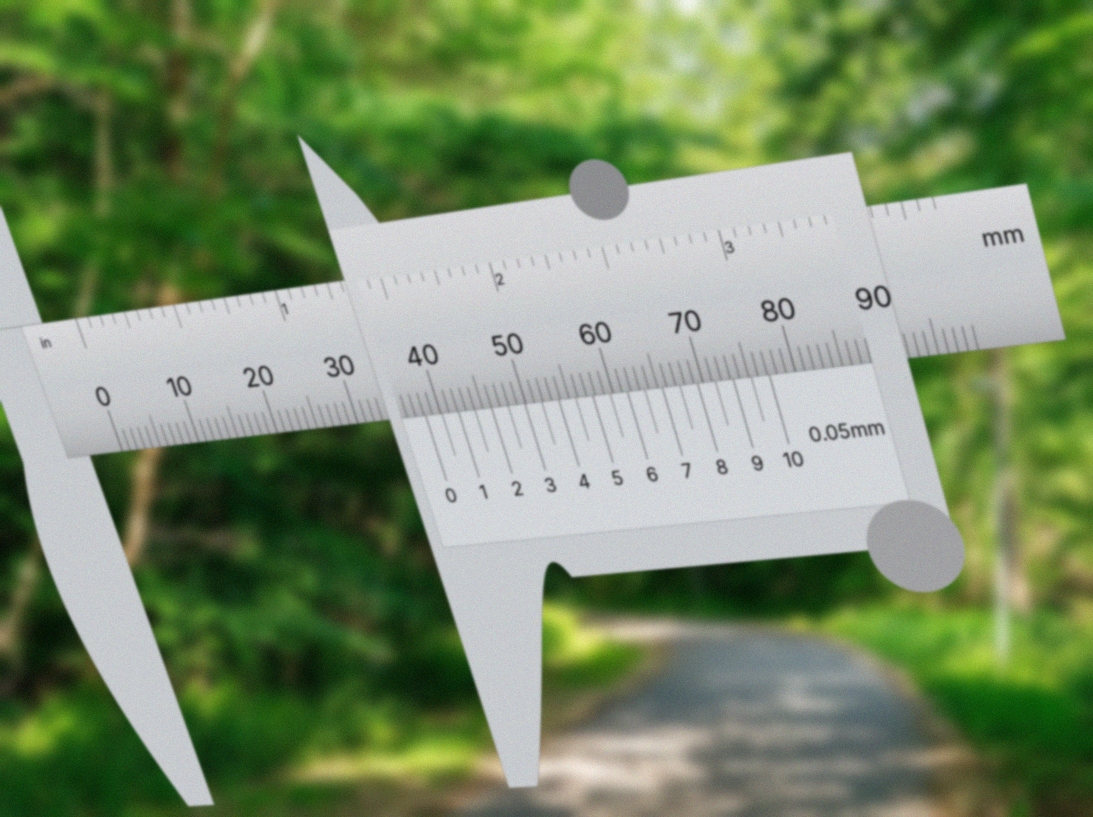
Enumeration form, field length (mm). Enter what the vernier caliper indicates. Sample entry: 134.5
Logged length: 38.2
